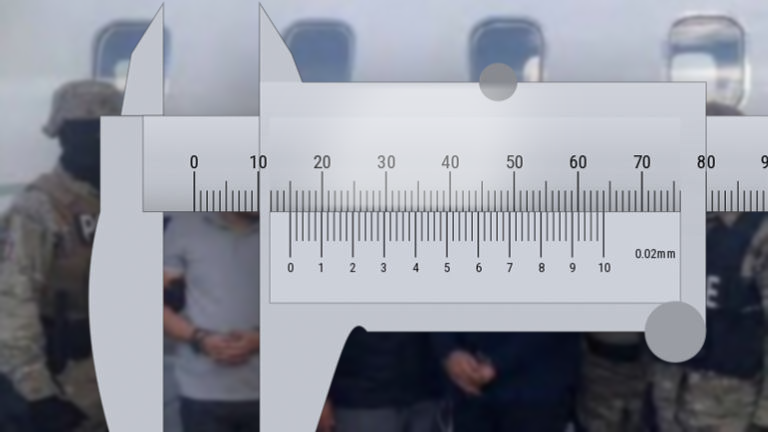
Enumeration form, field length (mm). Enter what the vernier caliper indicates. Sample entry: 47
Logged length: 15.0
